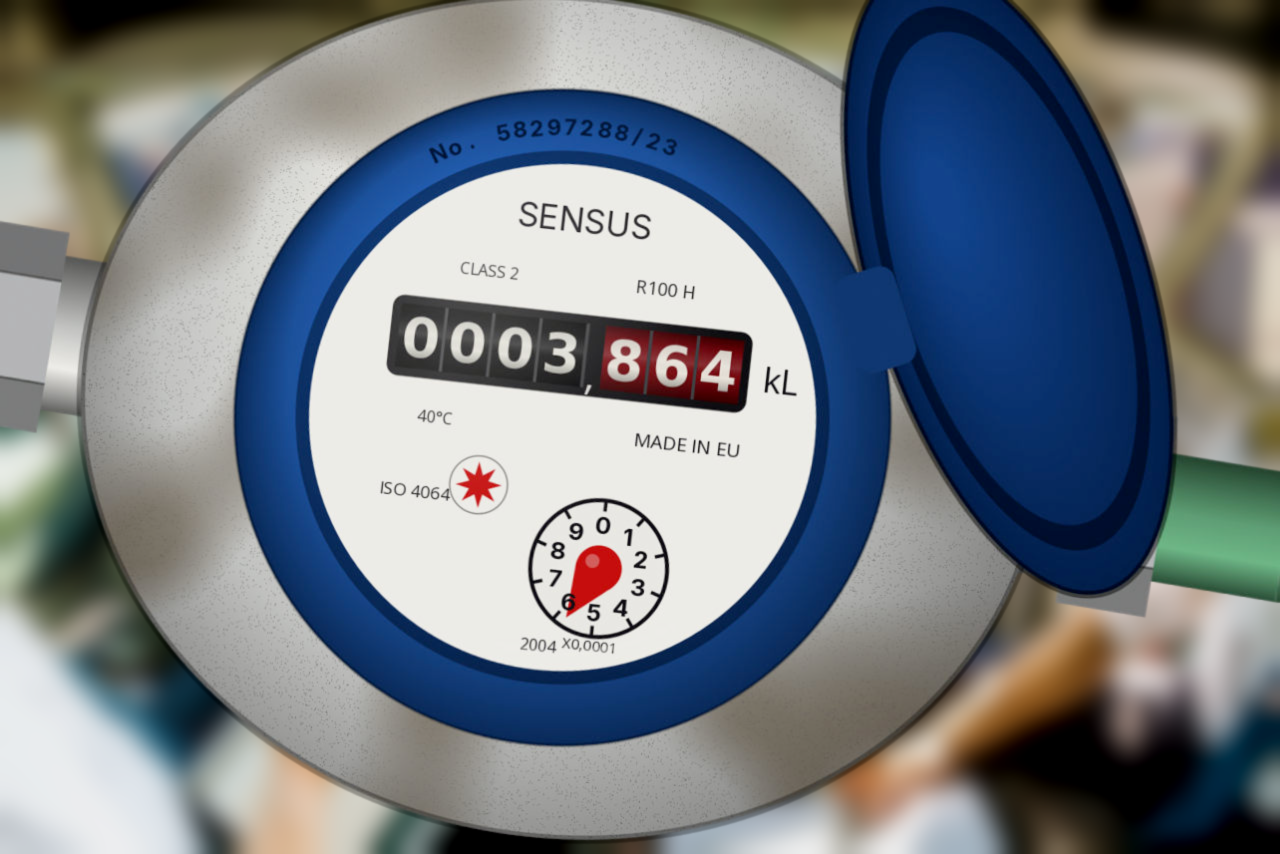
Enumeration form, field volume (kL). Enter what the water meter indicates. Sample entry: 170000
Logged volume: 3.8645
